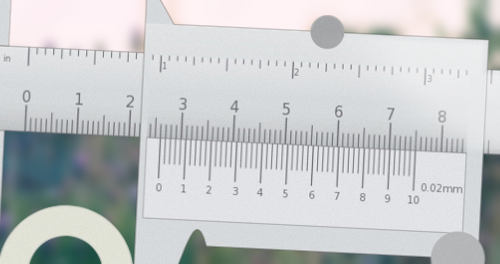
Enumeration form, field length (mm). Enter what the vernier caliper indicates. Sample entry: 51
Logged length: 26.0
